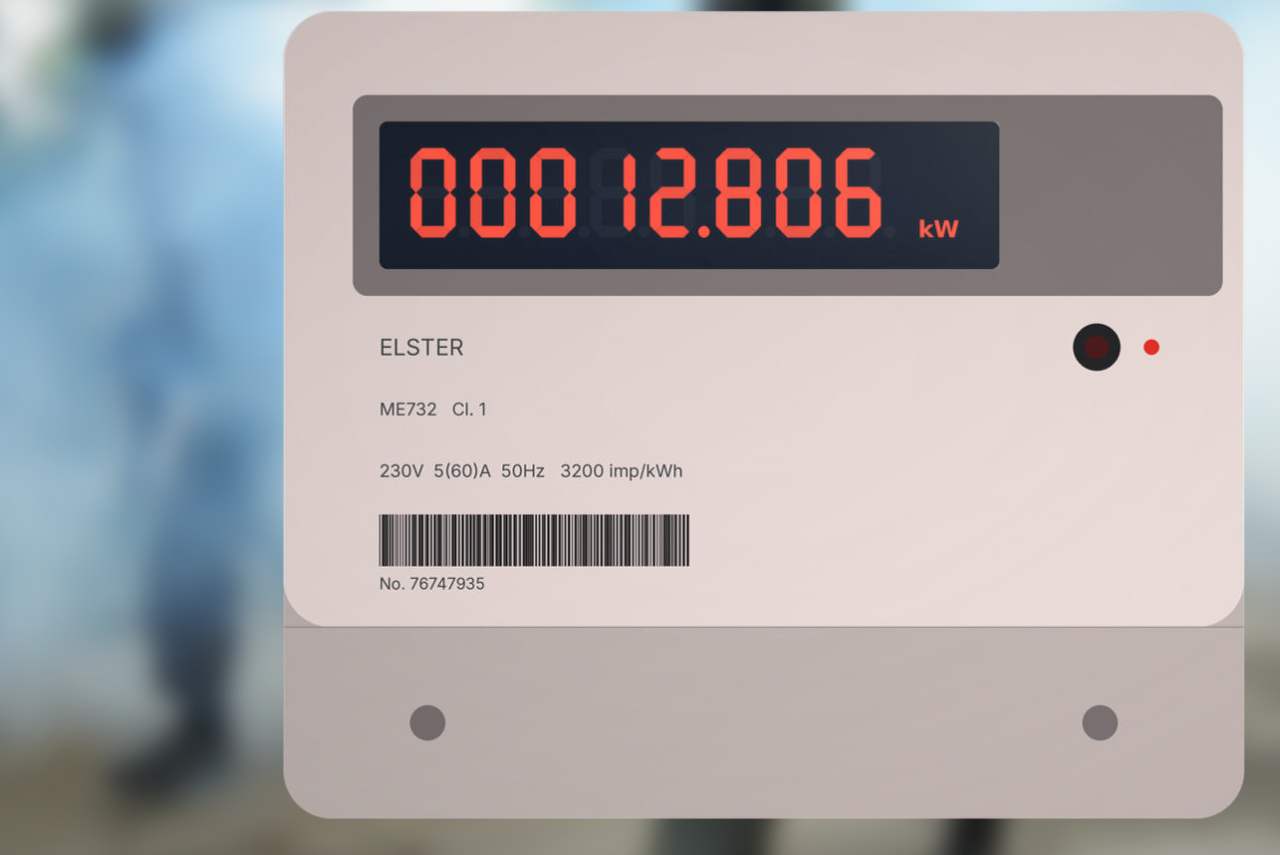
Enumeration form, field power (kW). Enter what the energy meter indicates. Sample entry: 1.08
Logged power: 12.806
